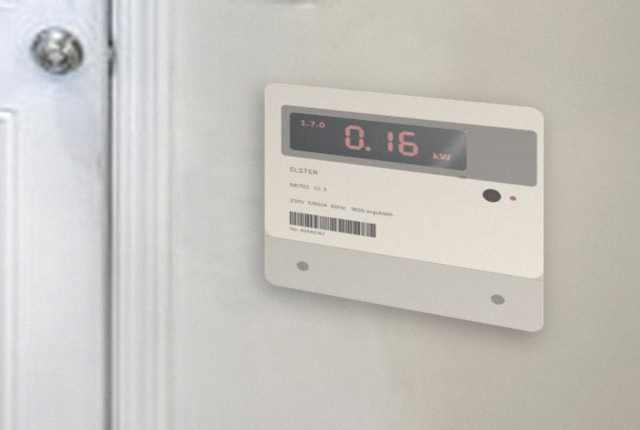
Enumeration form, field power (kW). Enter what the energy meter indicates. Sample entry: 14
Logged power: 0.16
